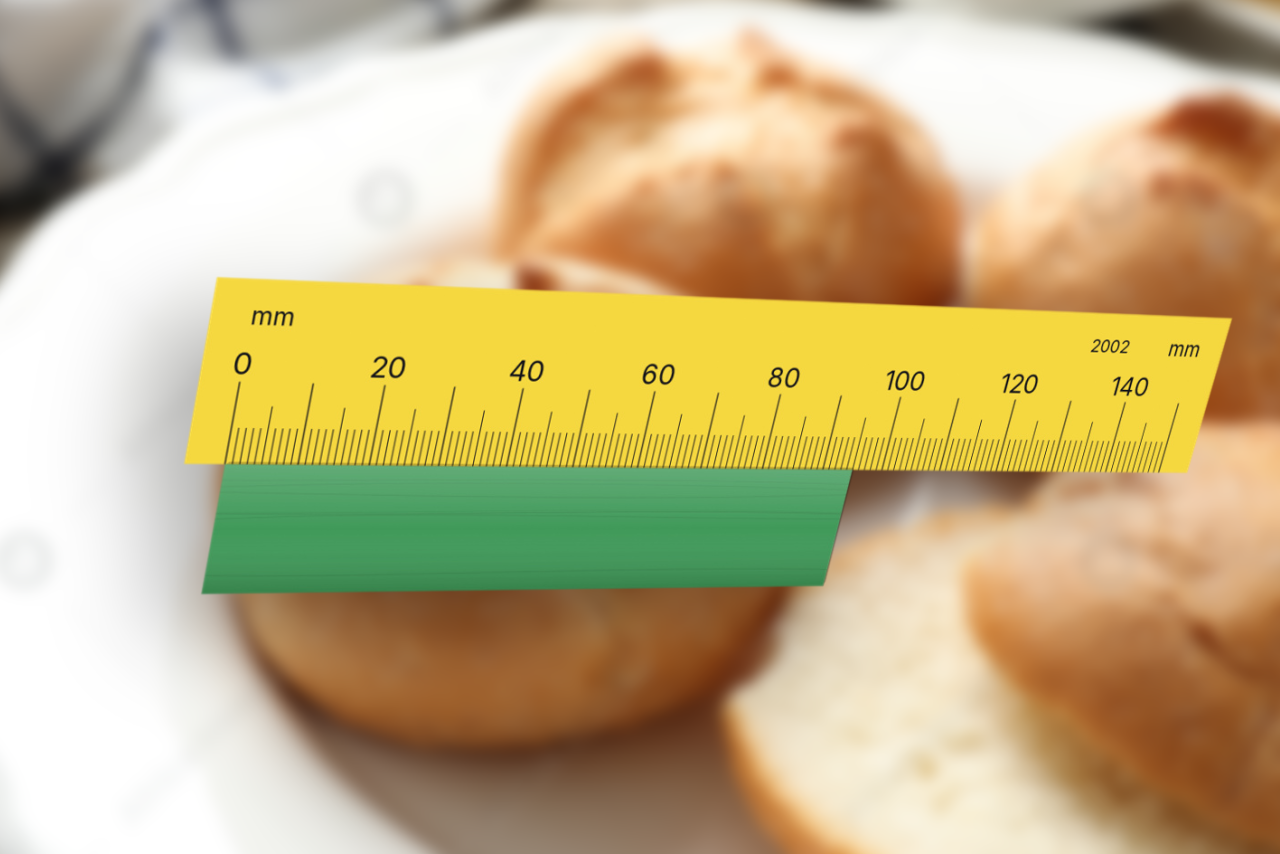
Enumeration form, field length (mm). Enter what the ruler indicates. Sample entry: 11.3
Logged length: 95
